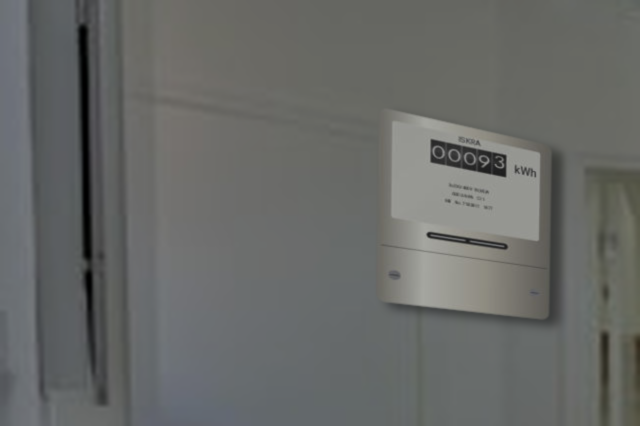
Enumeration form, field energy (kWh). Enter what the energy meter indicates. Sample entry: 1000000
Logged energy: 93
